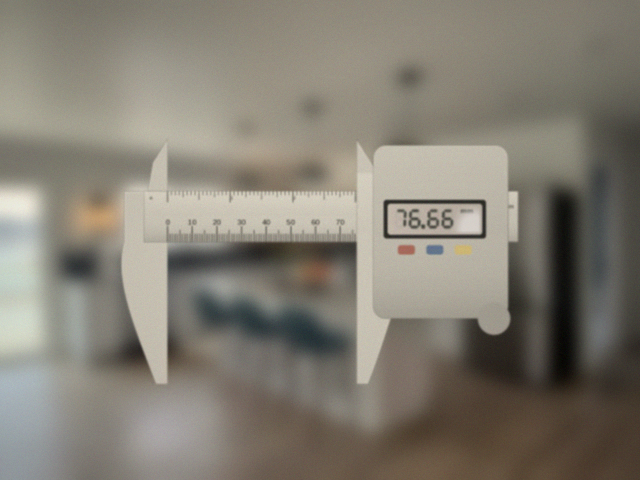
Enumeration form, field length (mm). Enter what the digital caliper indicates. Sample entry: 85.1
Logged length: 76.66
